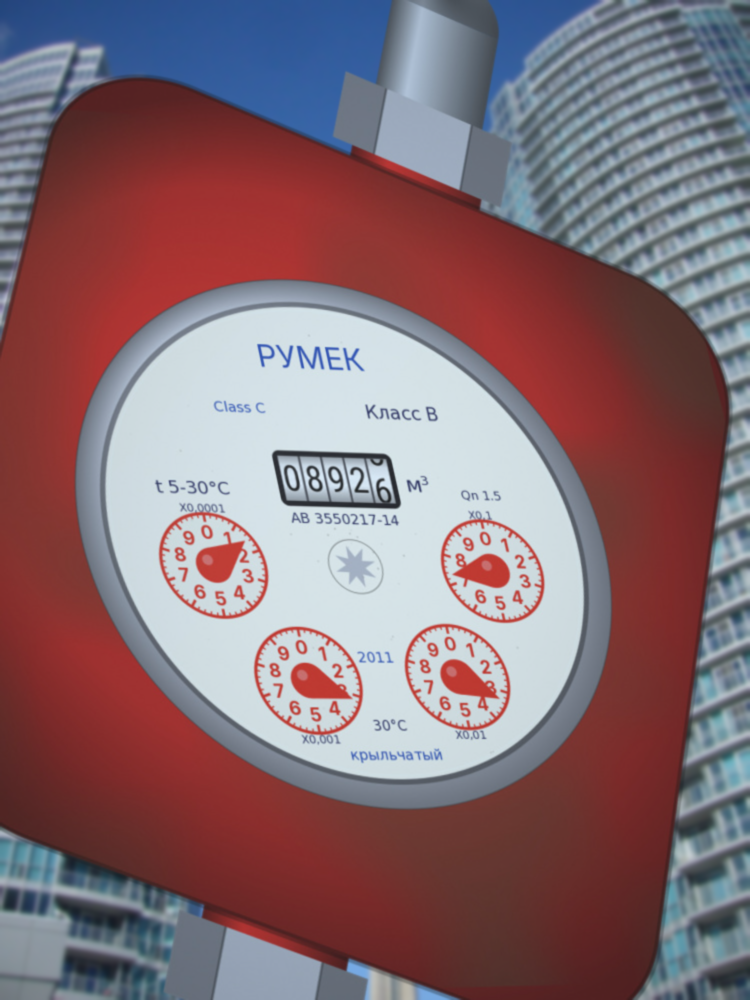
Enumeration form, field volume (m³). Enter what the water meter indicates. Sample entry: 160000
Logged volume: 8925.7331
